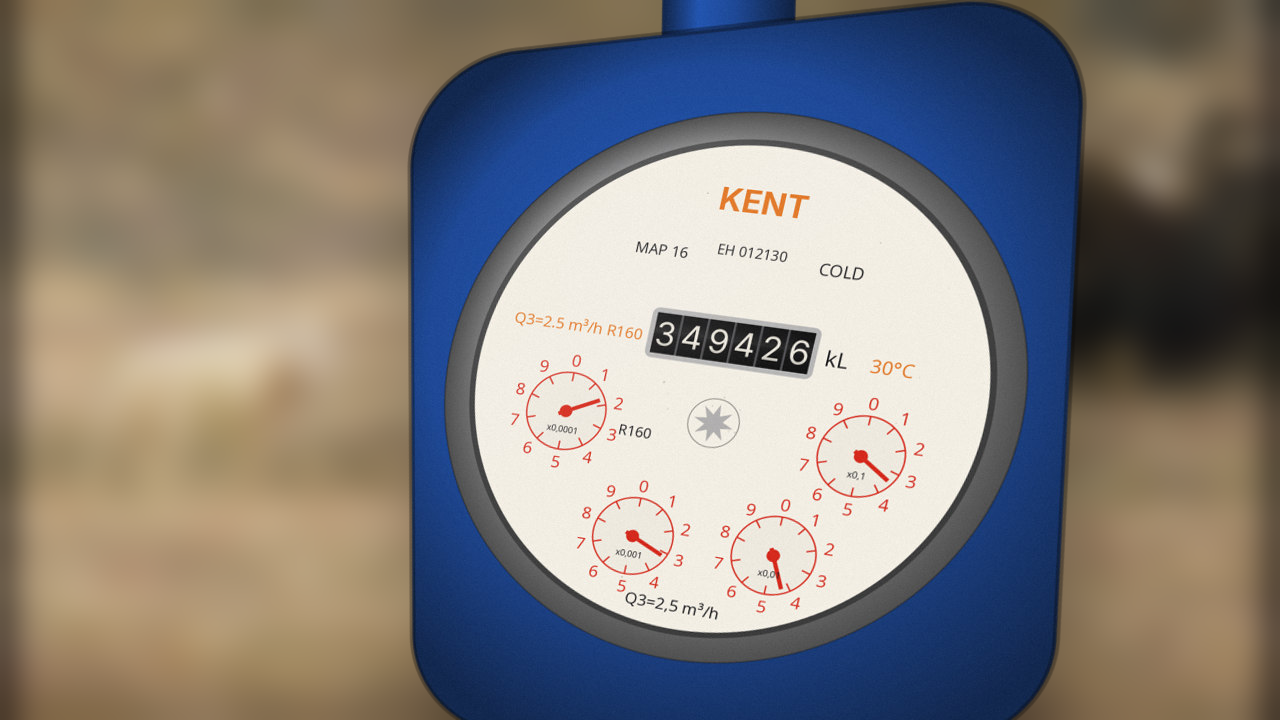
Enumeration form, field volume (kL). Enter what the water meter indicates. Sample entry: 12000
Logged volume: 349426.3431
